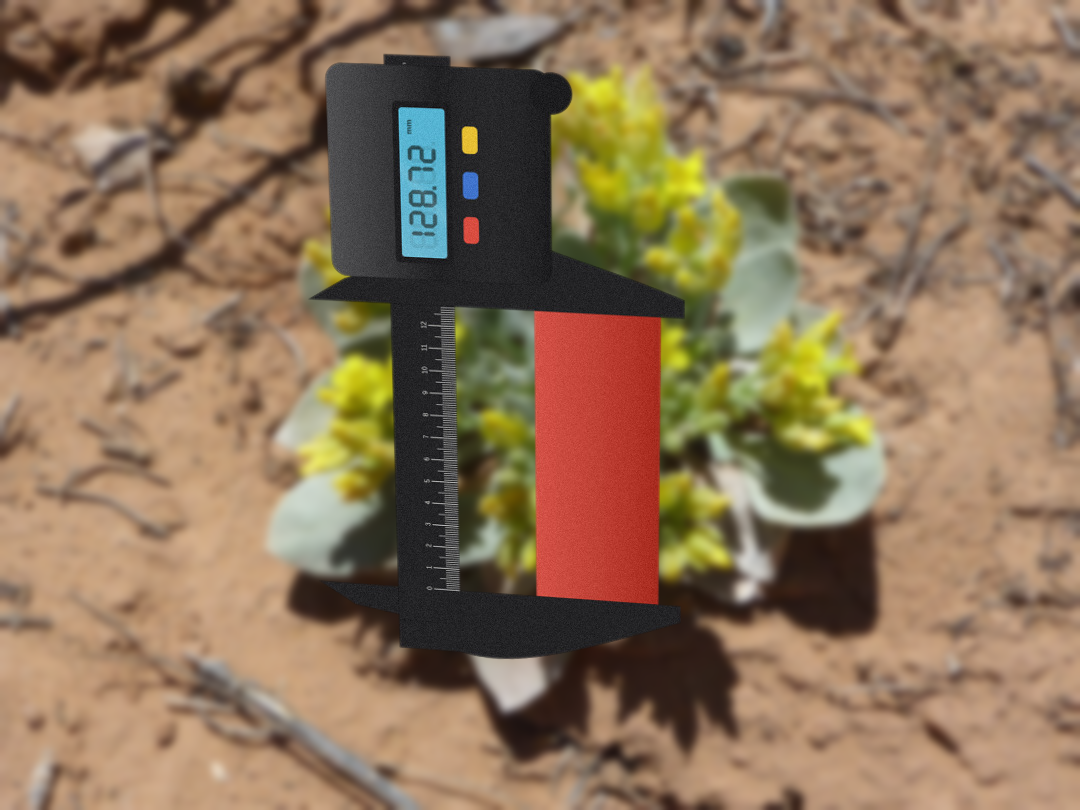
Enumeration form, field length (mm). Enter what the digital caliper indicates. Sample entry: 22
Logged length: 128.72
